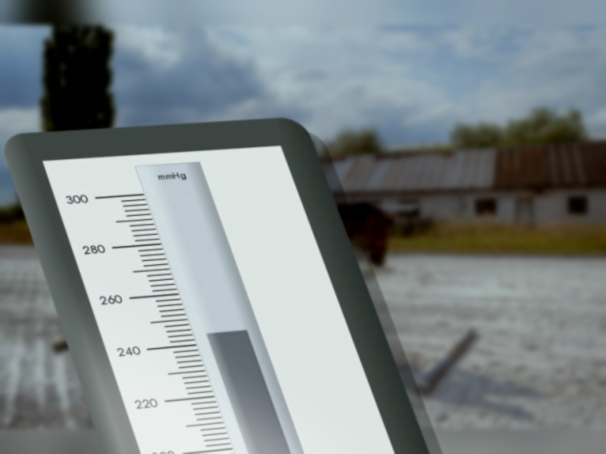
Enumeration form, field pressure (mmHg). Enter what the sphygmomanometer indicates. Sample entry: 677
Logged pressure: 244
